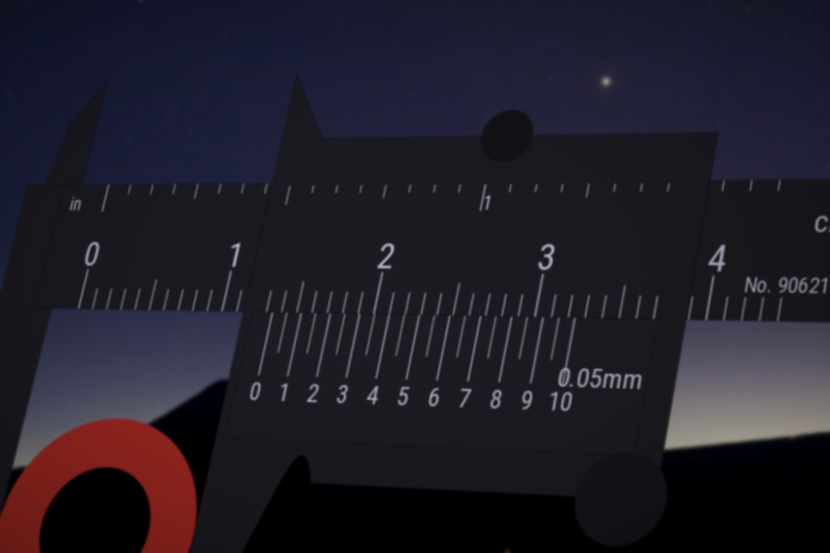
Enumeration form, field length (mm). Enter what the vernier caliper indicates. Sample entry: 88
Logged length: 13.4
